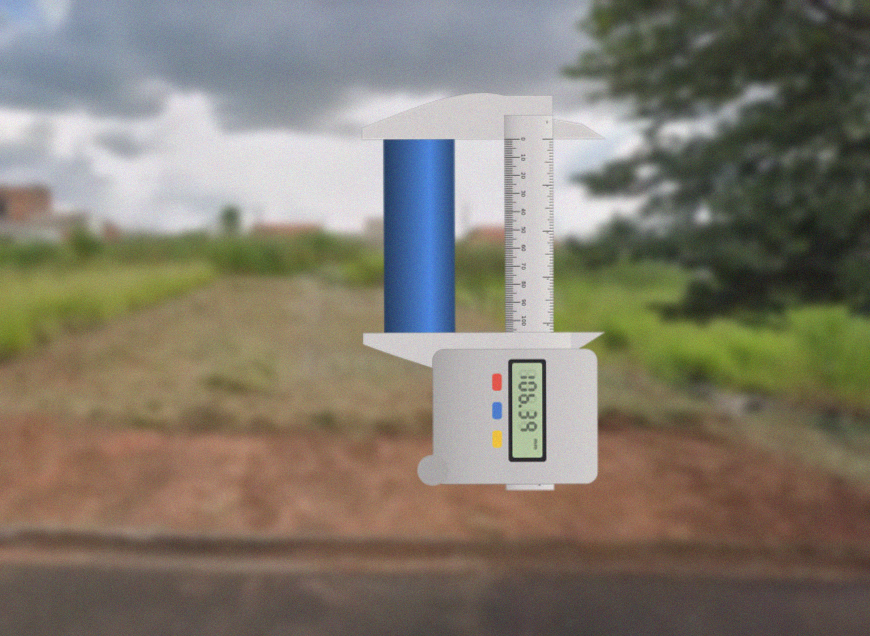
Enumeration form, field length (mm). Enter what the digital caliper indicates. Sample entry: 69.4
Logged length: 106.39
